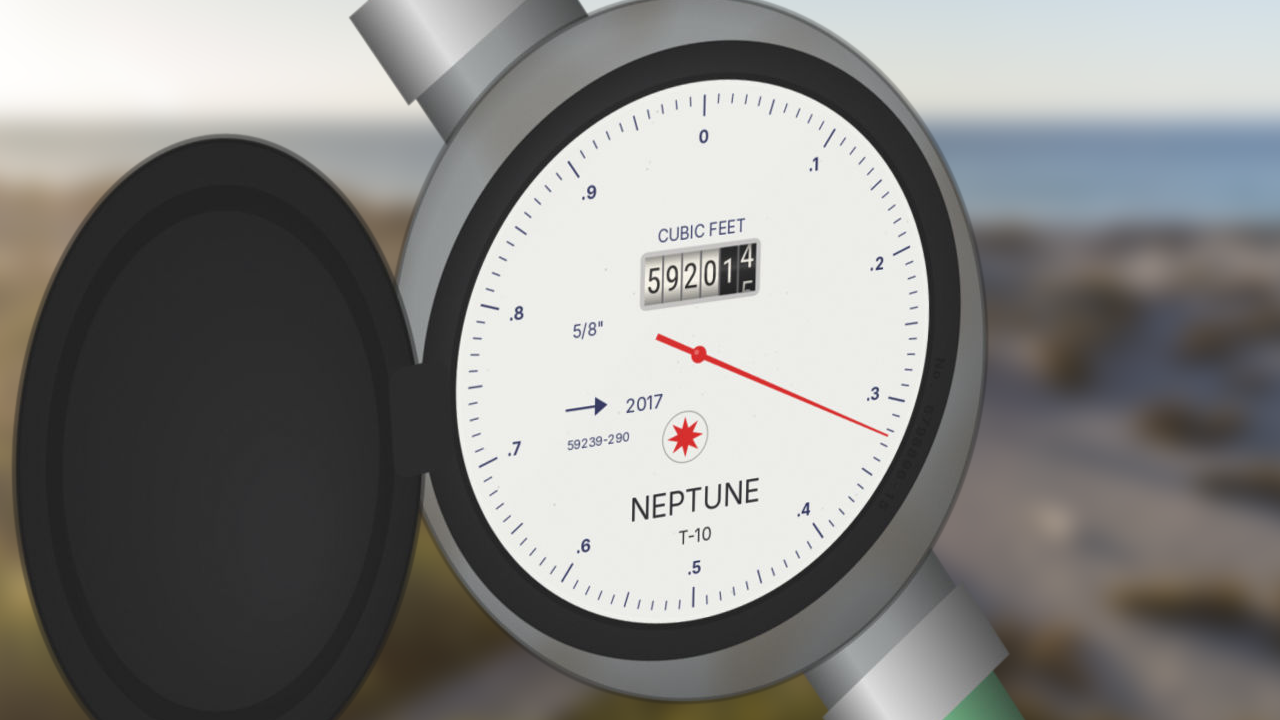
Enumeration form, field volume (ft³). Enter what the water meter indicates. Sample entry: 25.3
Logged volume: 592014.32
